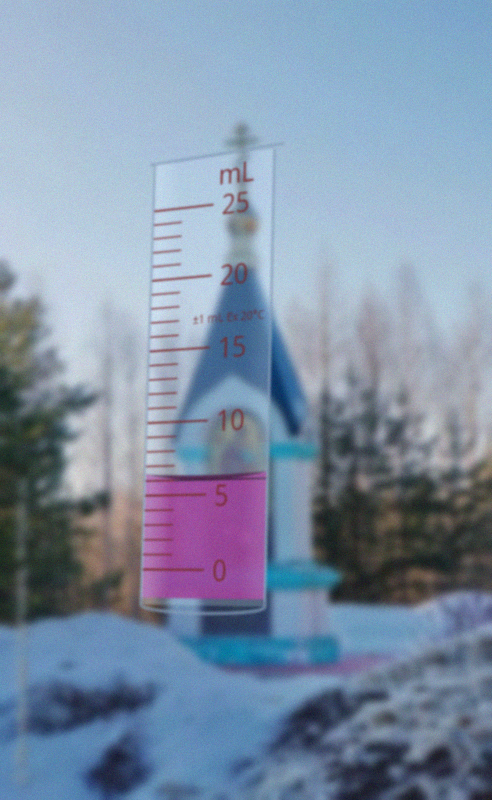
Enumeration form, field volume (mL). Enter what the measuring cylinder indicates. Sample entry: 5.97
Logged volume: 6
